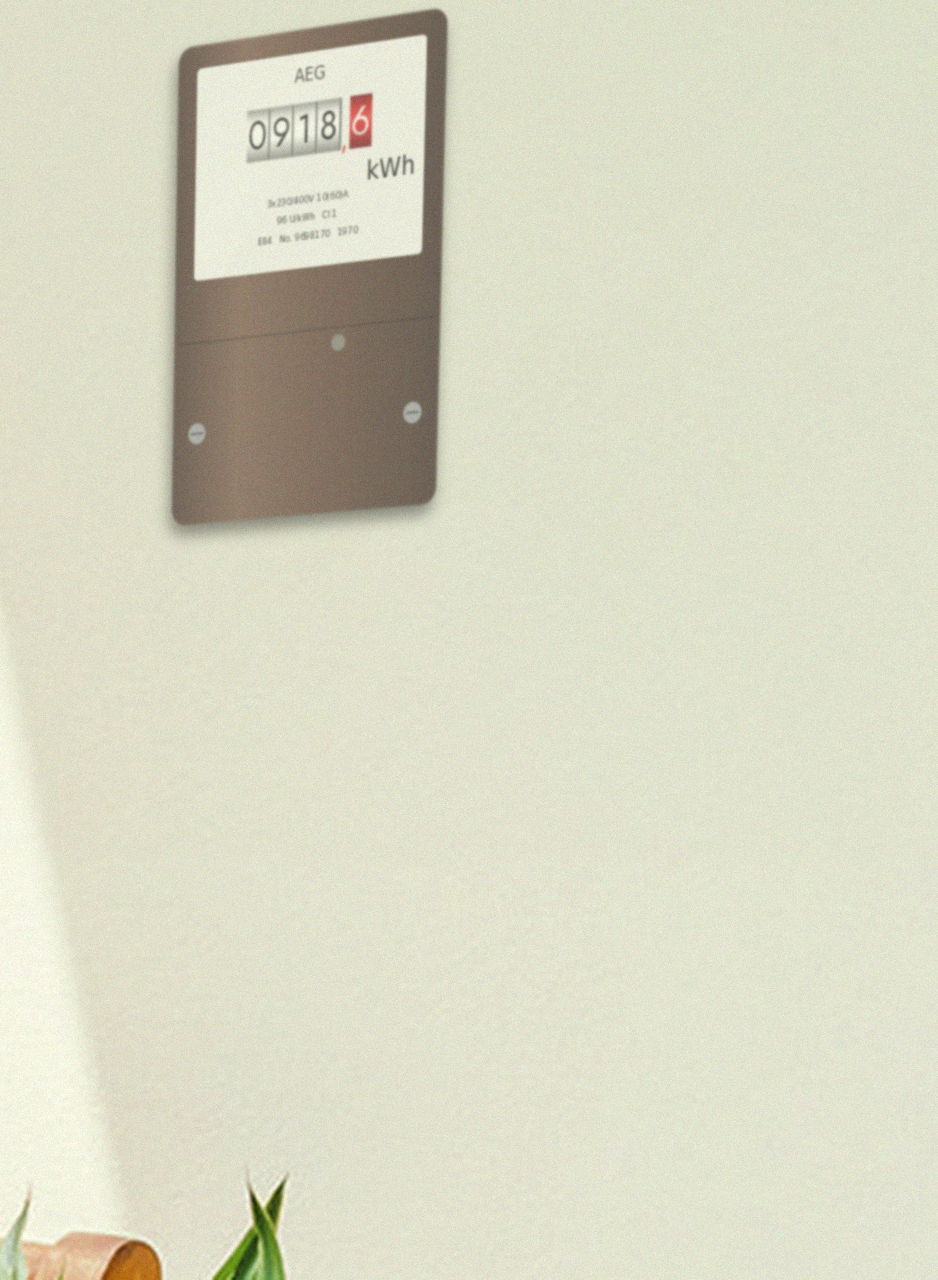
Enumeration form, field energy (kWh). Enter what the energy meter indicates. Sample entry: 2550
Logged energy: 918.6
